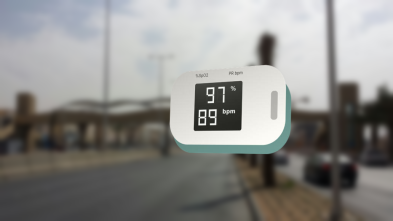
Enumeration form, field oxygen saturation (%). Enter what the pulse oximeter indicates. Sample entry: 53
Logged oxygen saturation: 97
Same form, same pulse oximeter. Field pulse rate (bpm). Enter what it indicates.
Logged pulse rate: 89
